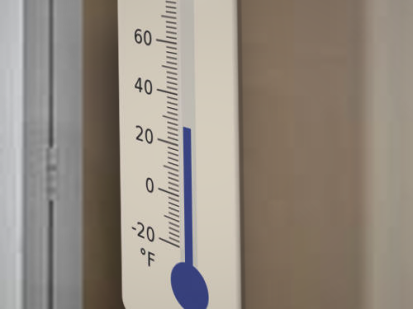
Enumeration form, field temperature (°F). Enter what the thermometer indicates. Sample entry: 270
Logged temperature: 28
